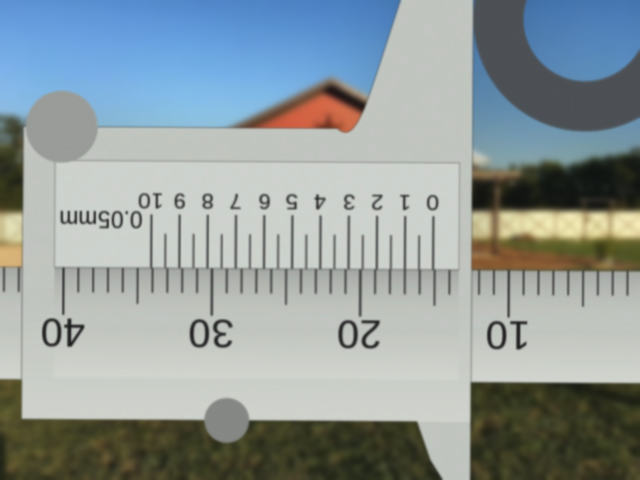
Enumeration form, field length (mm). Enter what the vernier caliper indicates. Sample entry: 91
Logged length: 15.1
